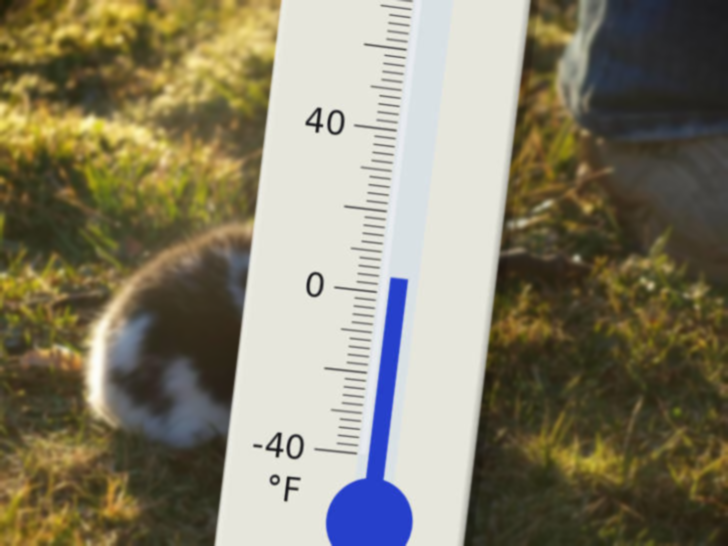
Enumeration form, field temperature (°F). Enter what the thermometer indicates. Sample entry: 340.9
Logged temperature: 4
